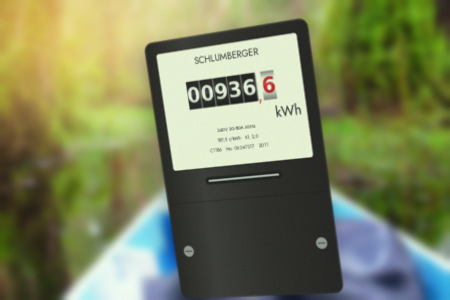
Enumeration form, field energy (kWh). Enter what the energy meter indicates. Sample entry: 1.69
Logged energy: 936.6
